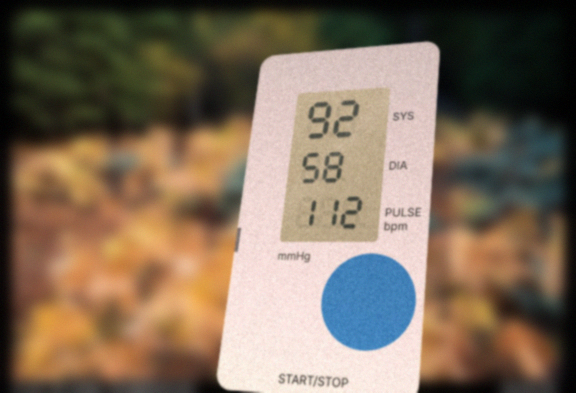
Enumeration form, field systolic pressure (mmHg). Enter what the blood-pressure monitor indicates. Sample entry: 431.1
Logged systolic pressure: 92
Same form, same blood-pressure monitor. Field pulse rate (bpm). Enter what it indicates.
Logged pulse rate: 112
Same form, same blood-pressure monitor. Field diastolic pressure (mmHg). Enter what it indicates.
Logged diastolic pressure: 58
